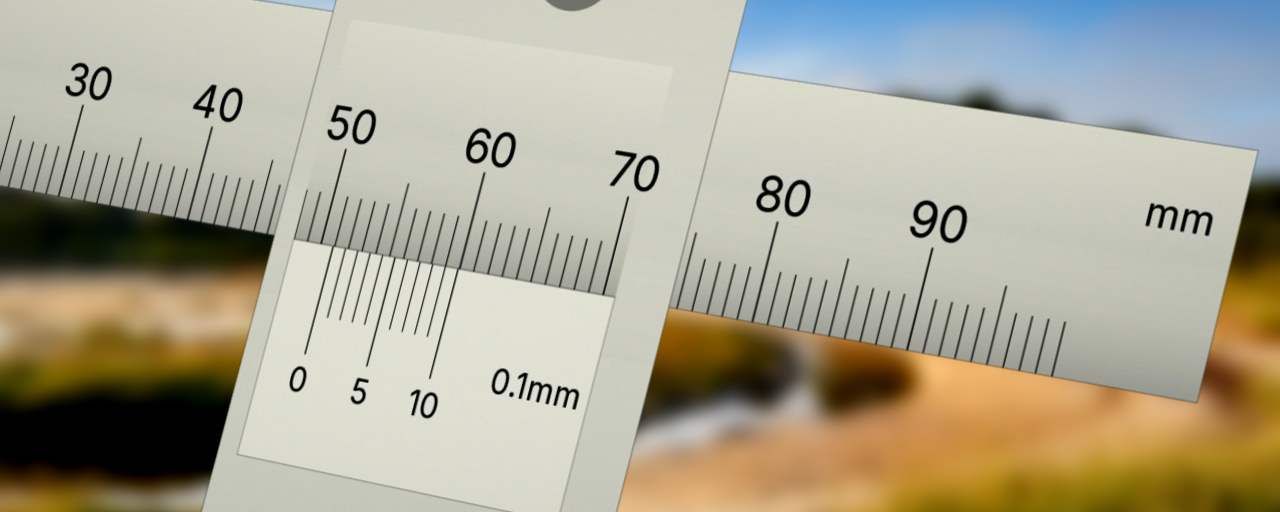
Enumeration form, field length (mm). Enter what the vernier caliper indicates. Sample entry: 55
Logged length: 50.9
